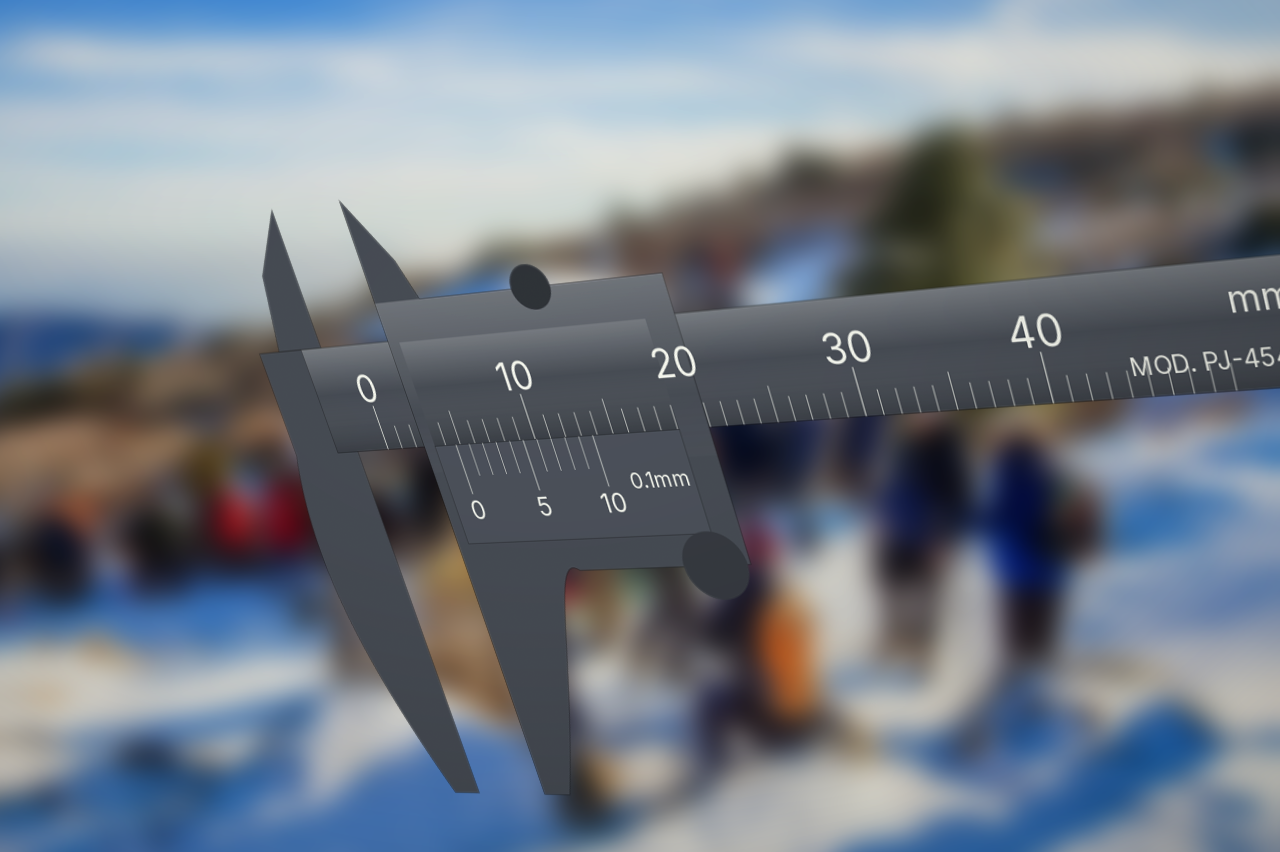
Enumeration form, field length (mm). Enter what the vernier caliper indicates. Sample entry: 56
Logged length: 4.7
